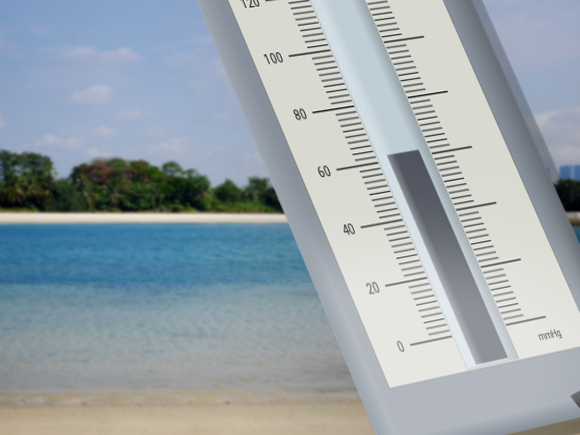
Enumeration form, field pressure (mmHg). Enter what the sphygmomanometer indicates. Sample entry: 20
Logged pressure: 62
